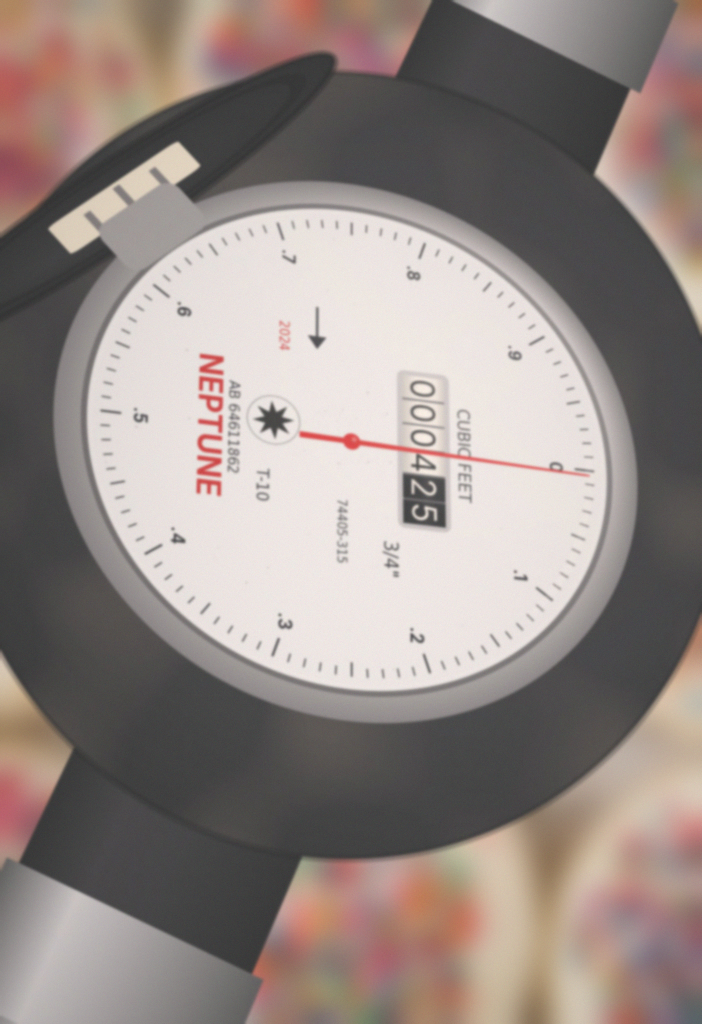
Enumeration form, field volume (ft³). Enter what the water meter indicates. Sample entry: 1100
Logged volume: 425.00
